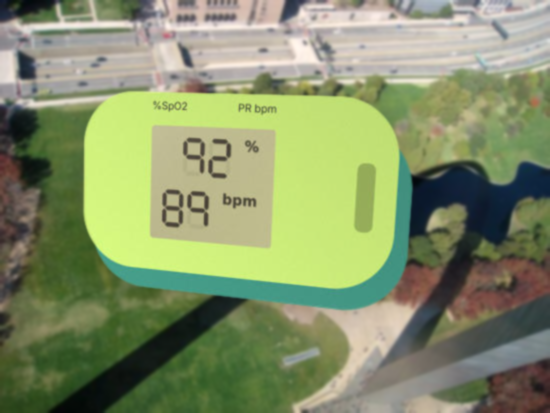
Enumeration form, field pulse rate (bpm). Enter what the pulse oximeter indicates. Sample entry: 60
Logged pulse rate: 89
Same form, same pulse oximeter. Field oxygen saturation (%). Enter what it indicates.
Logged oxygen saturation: 92
